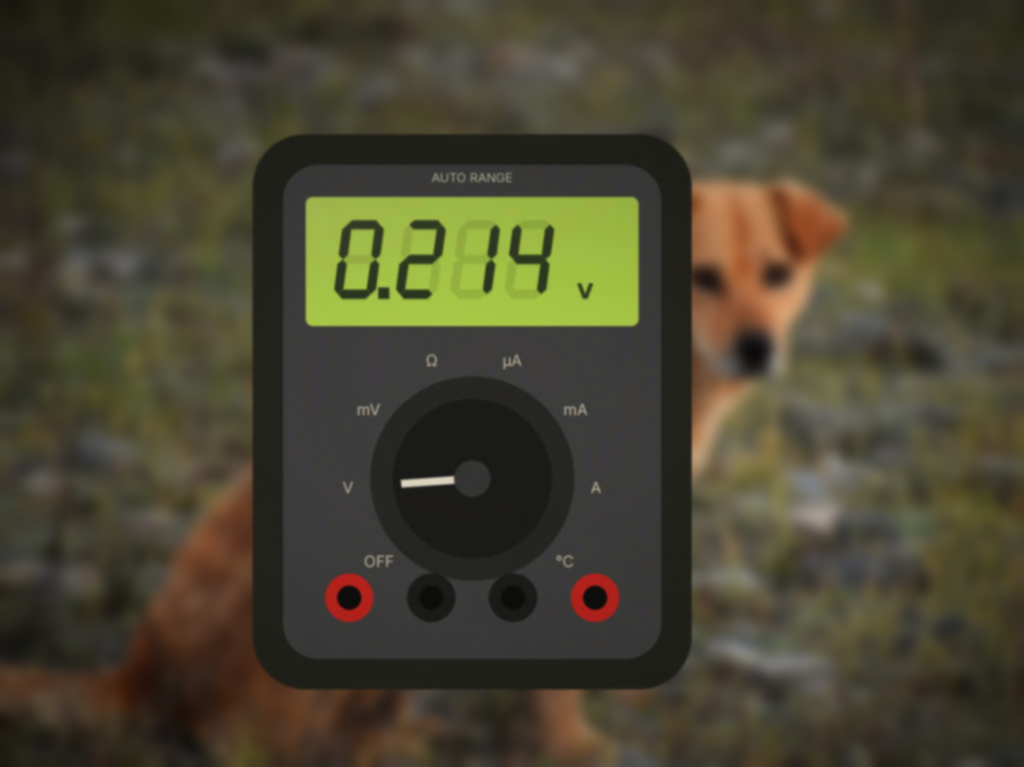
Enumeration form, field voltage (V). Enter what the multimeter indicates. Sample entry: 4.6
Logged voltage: 0.214
